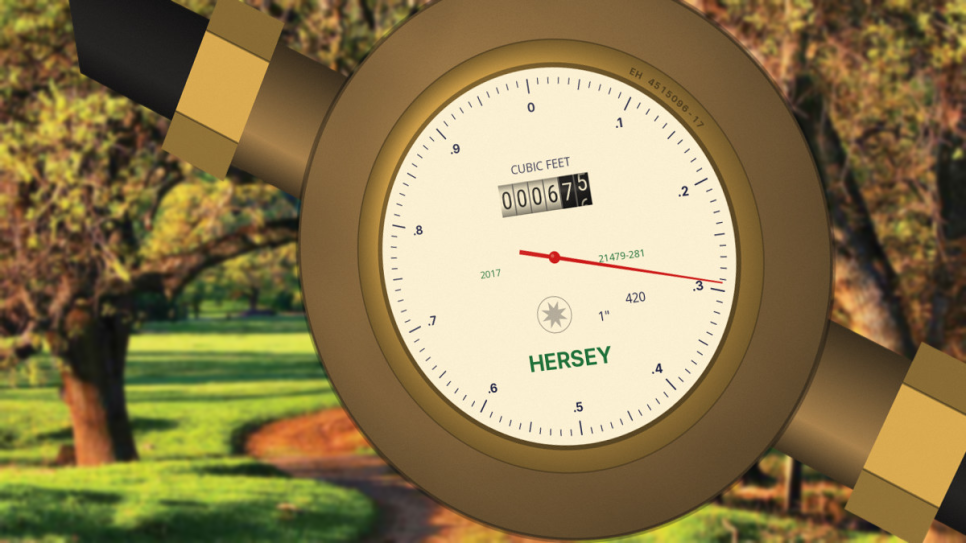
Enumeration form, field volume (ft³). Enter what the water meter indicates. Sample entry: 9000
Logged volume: 675.29
